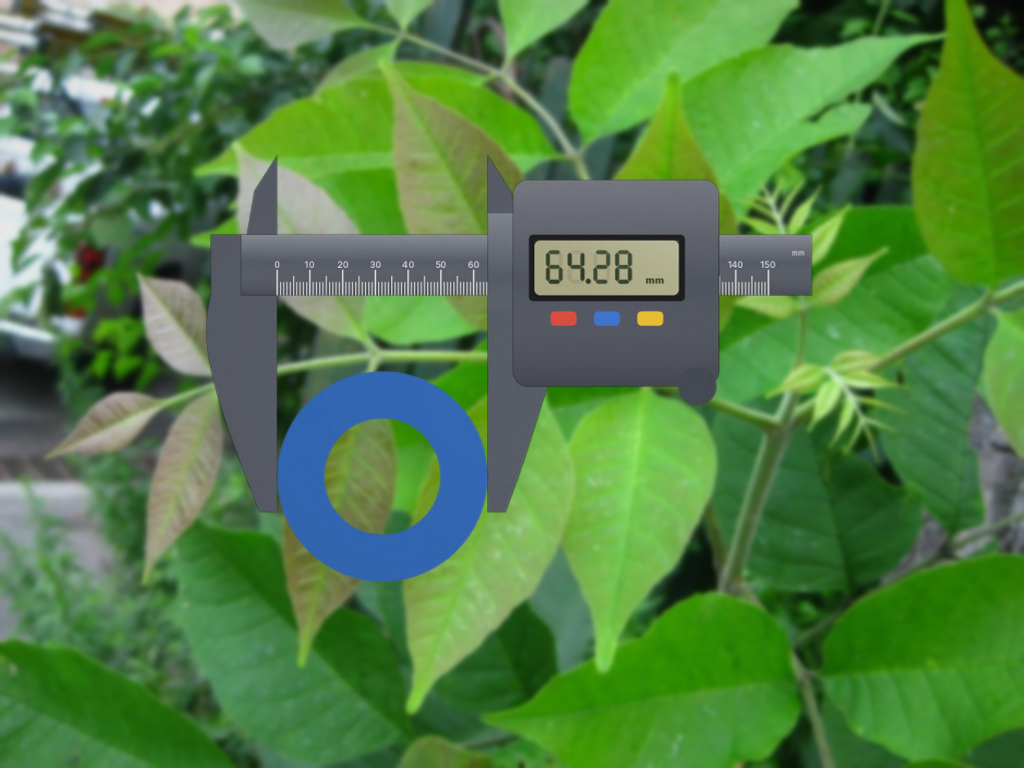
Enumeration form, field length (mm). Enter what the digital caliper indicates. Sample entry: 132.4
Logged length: 64.28
